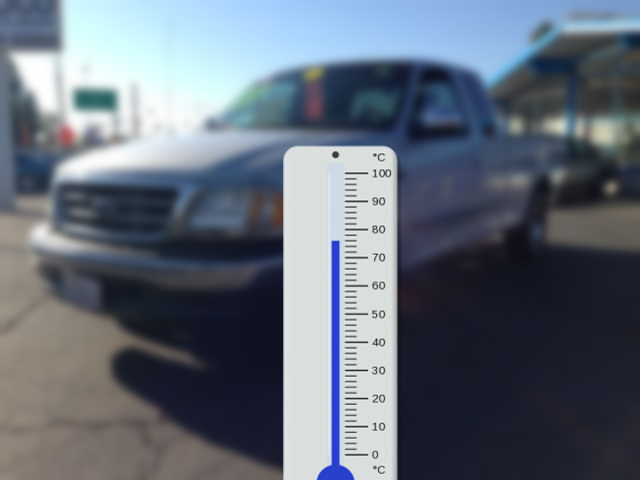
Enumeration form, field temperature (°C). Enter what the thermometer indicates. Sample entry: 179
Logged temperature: 76
